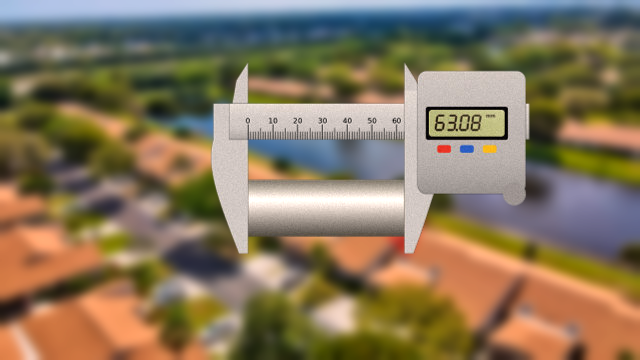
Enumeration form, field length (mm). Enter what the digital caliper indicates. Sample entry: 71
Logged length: 63.08
